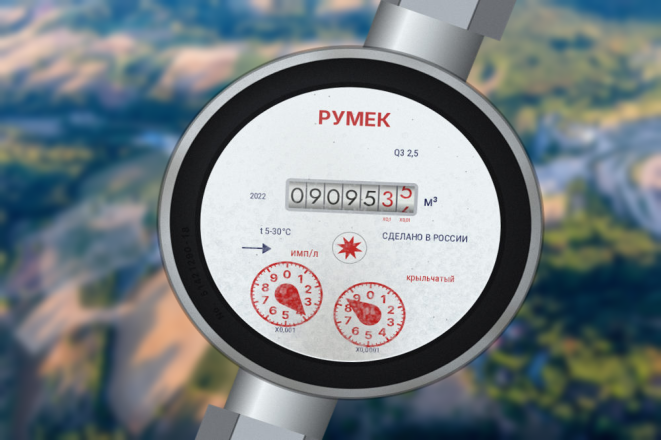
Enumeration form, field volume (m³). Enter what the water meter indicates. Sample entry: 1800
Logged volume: 9095.3538
